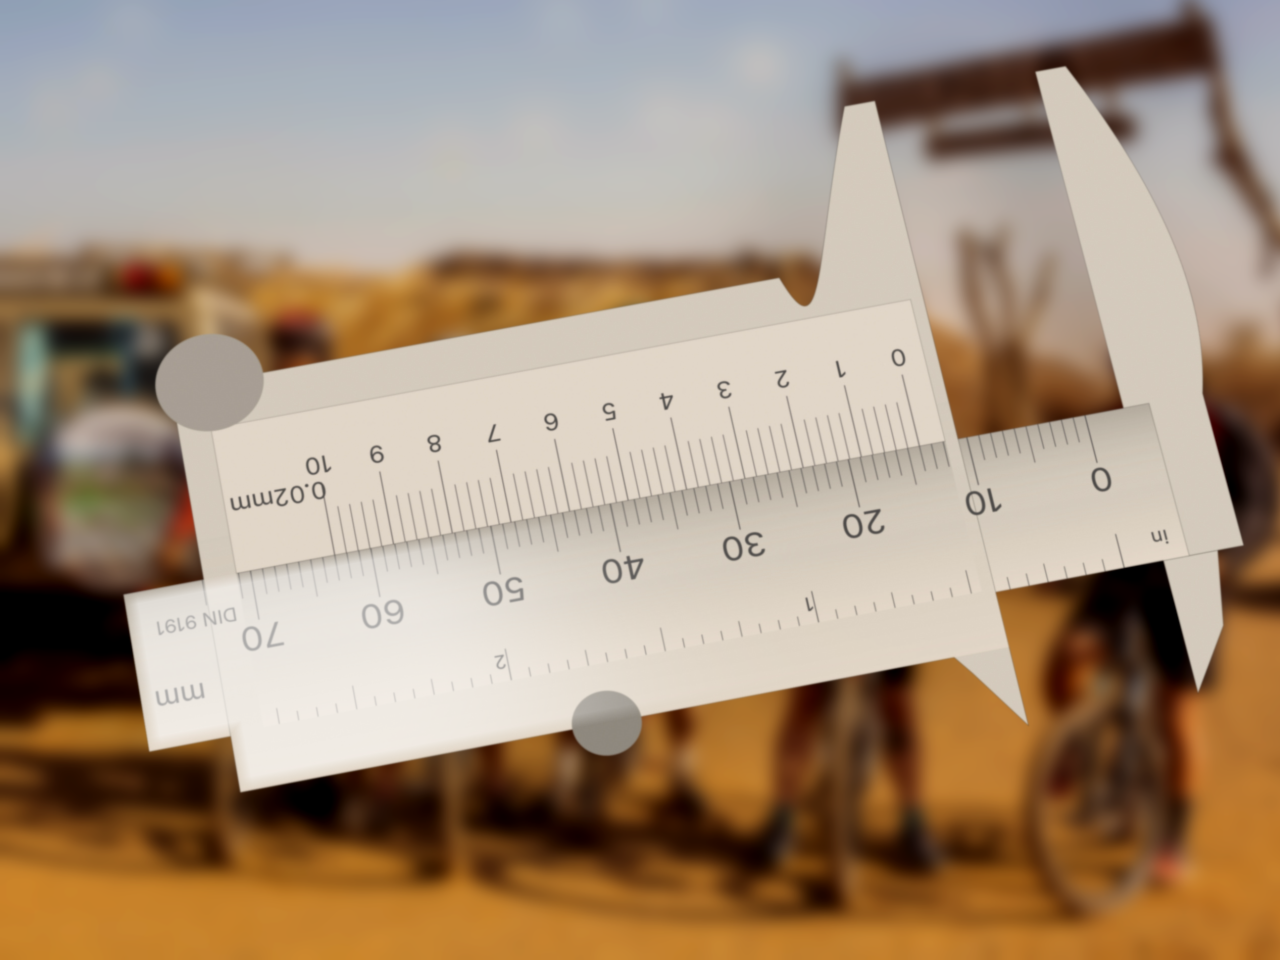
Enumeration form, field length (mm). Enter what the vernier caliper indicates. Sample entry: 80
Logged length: 14.0
